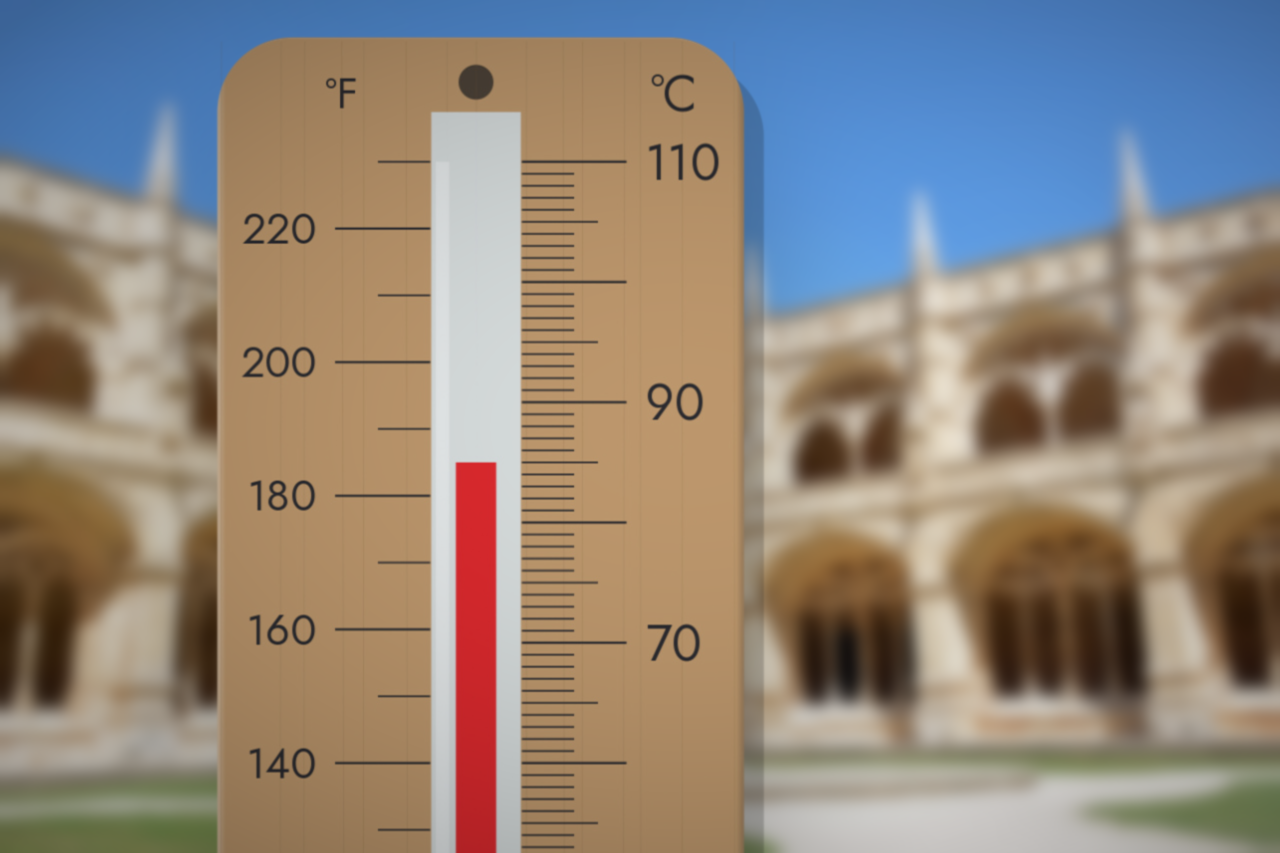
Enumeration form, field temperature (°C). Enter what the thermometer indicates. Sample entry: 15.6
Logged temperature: 85
